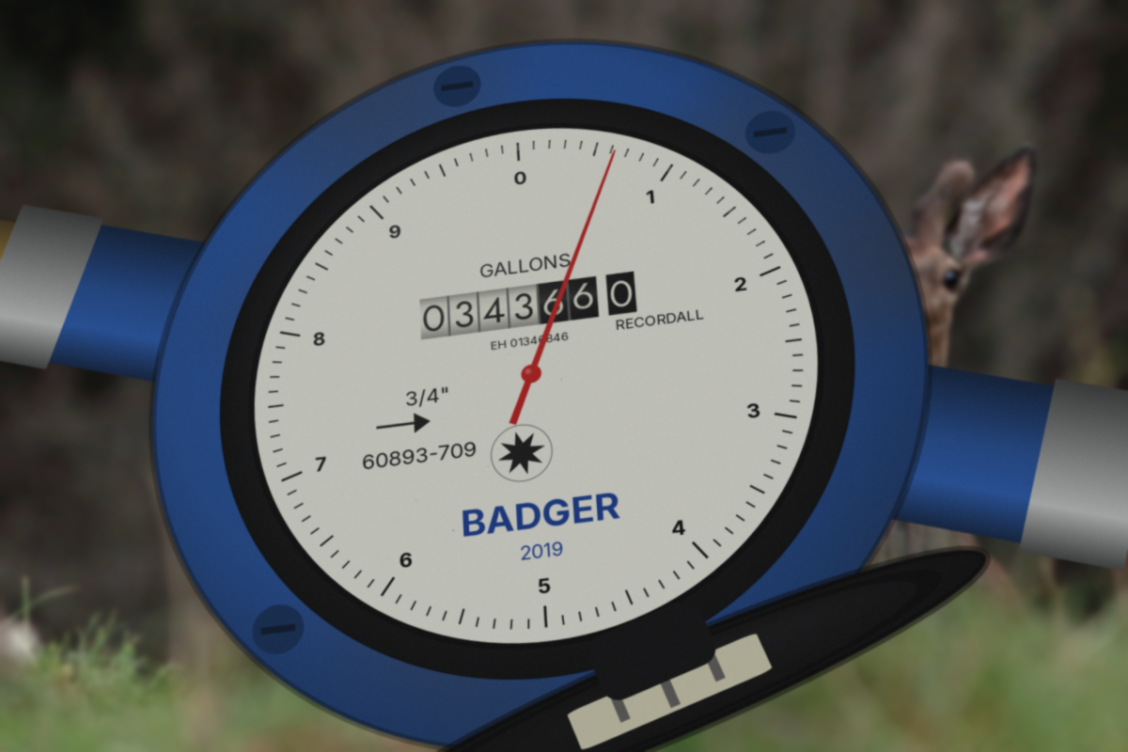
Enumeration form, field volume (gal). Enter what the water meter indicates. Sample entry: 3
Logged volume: 343660.6
